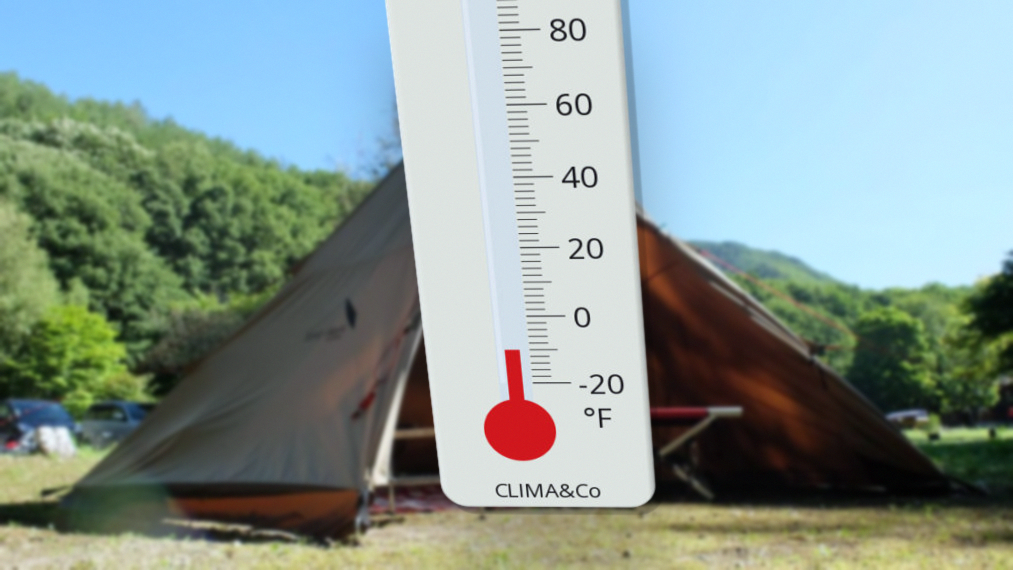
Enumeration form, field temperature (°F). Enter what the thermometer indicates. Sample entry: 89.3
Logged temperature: -10
